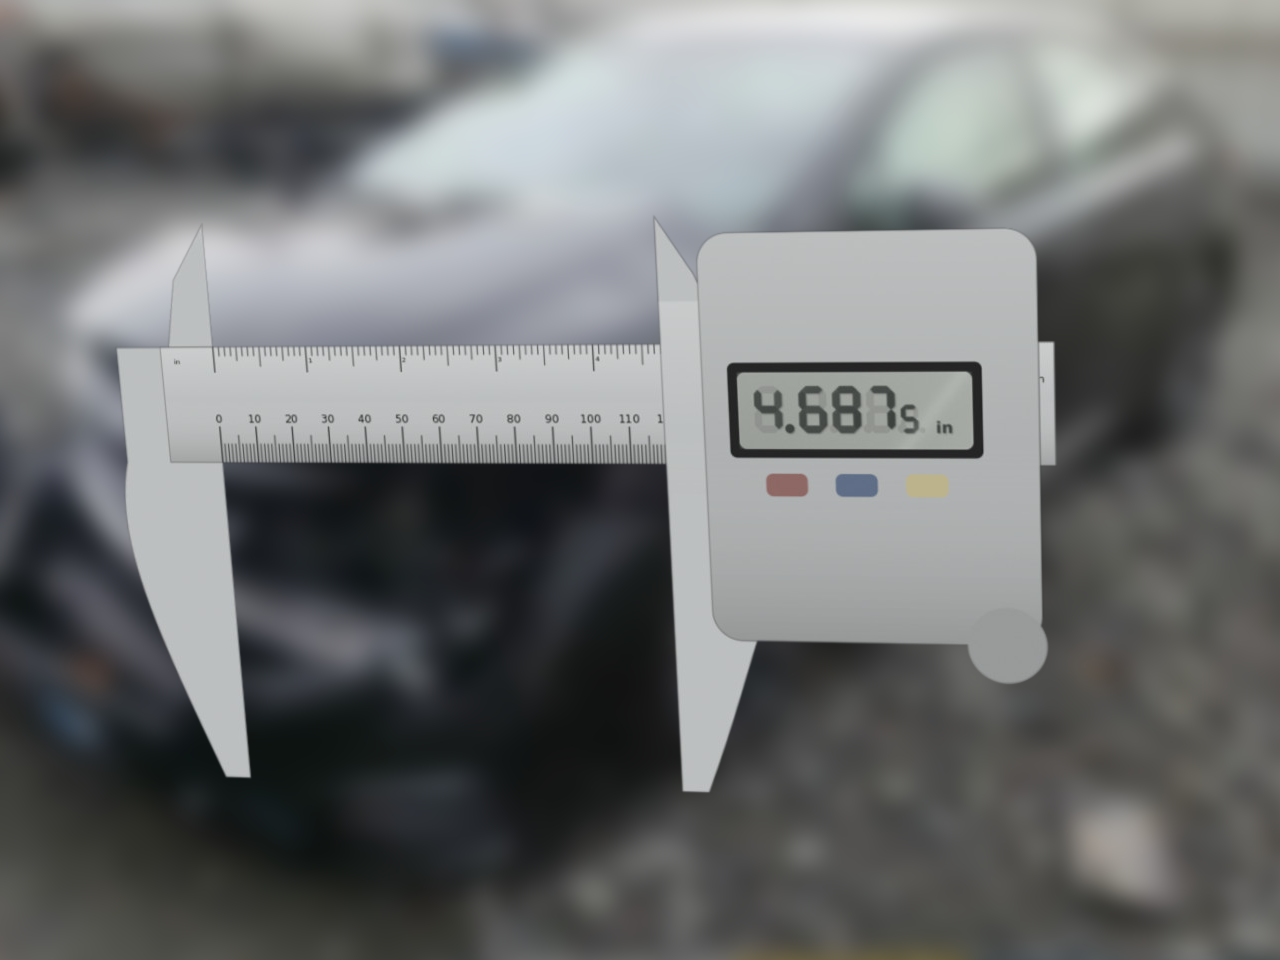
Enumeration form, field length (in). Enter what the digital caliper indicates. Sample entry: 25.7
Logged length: 4.6875
